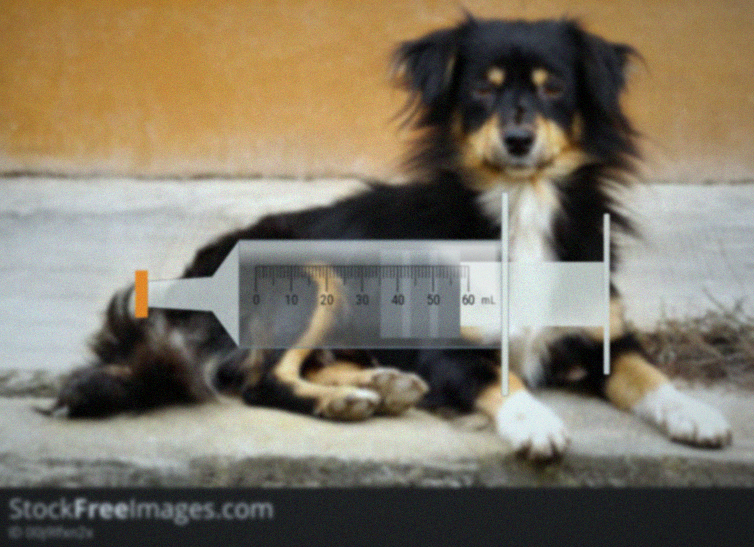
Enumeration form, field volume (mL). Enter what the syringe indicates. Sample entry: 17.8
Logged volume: 35
